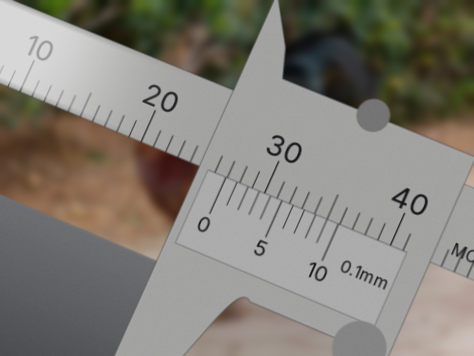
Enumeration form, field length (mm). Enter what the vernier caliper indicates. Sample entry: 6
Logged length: 26.9
